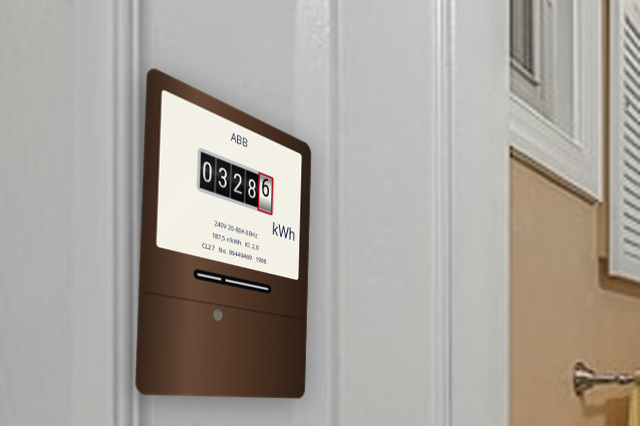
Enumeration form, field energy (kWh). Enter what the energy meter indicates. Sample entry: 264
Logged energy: 328.6
